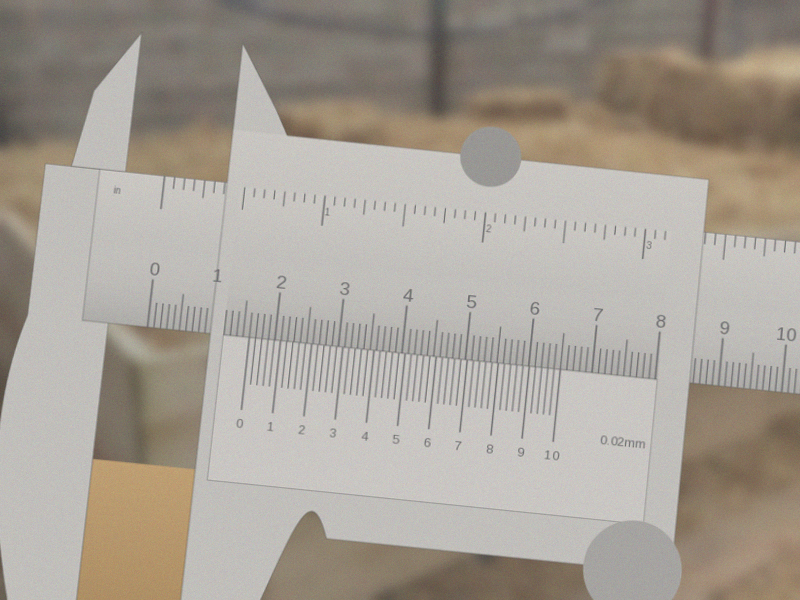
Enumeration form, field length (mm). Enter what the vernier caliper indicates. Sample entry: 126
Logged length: 16.0
